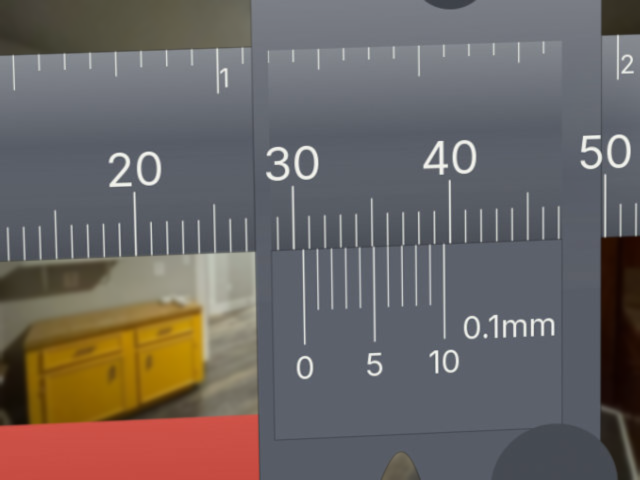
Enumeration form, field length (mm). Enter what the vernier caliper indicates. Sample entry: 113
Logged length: 30.6
